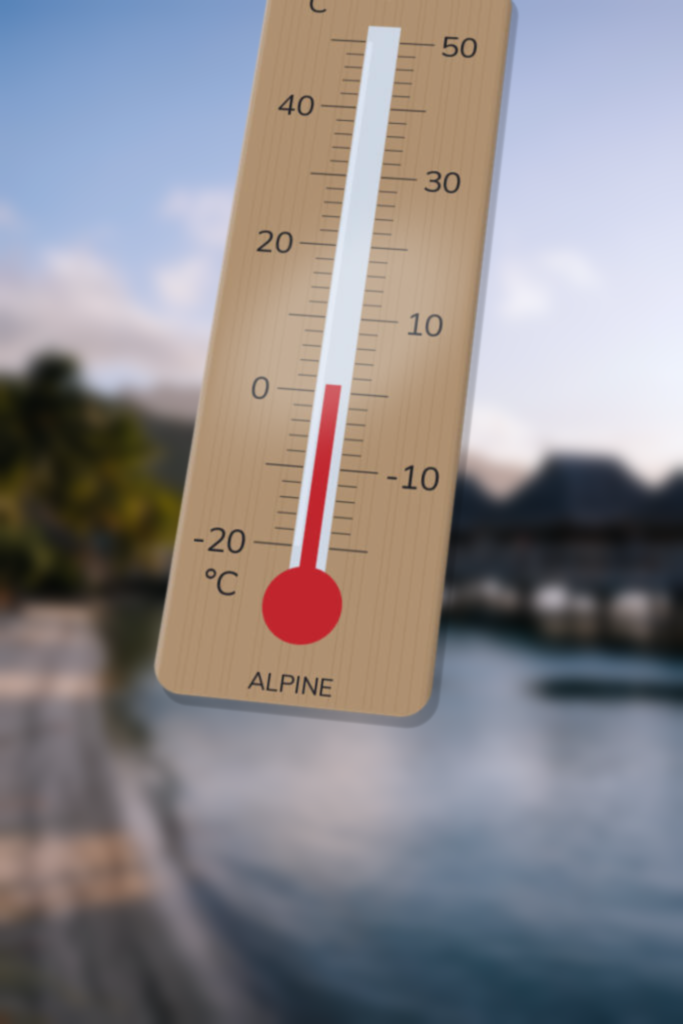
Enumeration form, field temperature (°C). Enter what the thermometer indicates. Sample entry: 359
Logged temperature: 1
